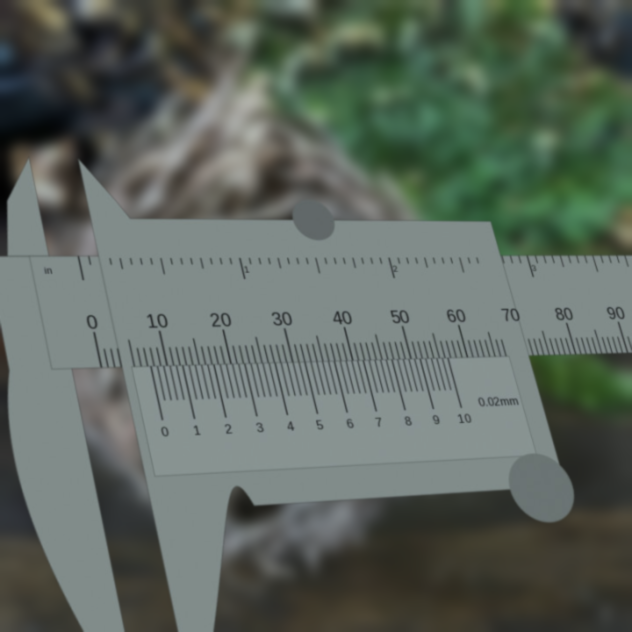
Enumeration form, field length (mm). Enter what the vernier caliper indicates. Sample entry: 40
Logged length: 7.5
